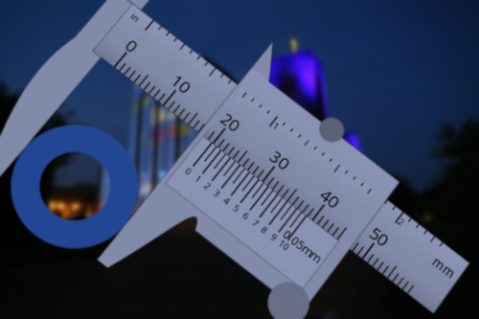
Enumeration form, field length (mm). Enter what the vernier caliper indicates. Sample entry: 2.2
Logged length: 19.8
